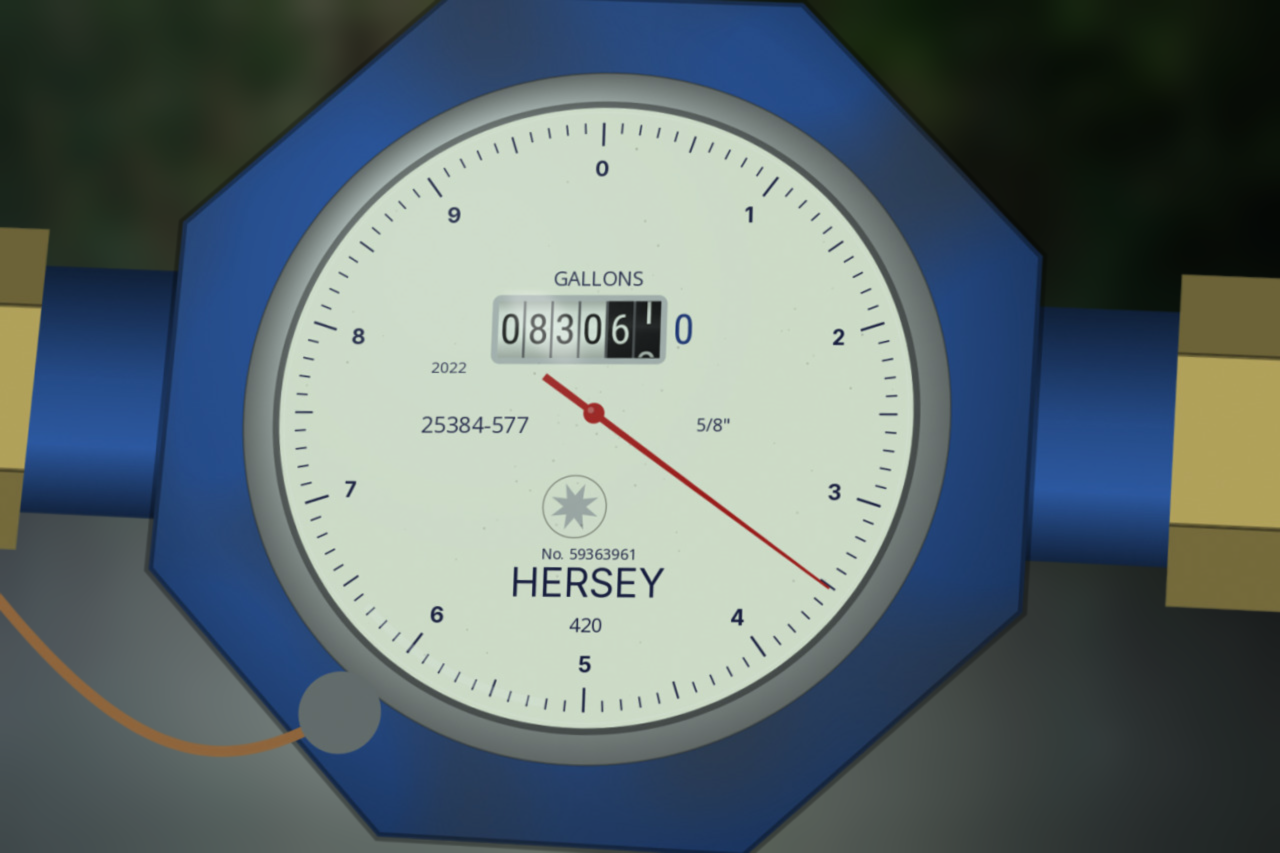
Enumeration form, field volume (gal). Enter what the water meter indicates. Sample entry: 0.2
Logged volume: 830613.5
